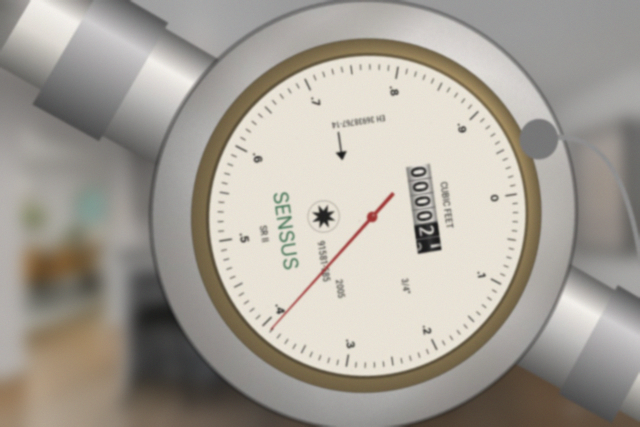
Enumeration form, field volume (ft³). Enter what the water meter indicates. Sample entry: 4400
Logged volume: 21.39
